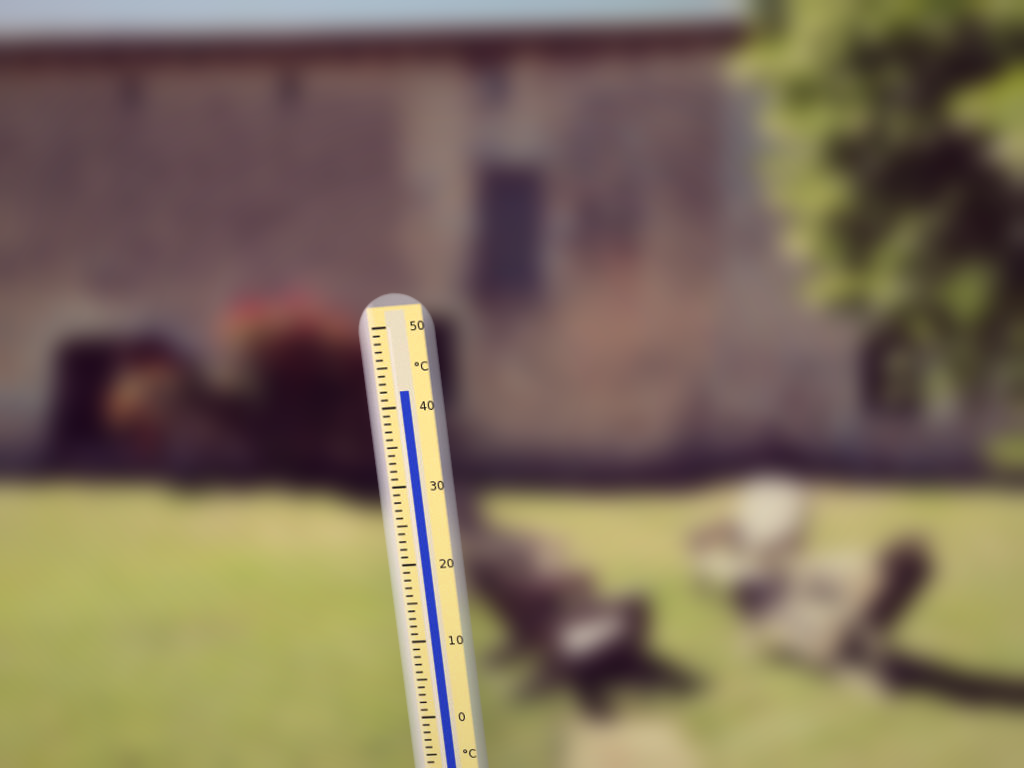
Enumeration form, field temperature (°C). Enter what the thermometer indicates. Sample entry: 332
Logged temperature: 42
